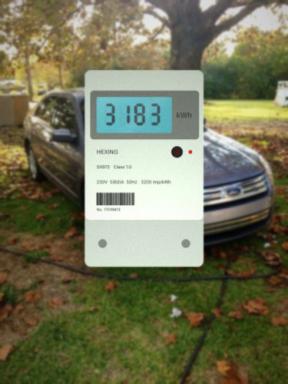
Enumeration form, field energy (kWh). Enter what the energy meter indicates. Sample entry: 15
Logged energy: 3183
